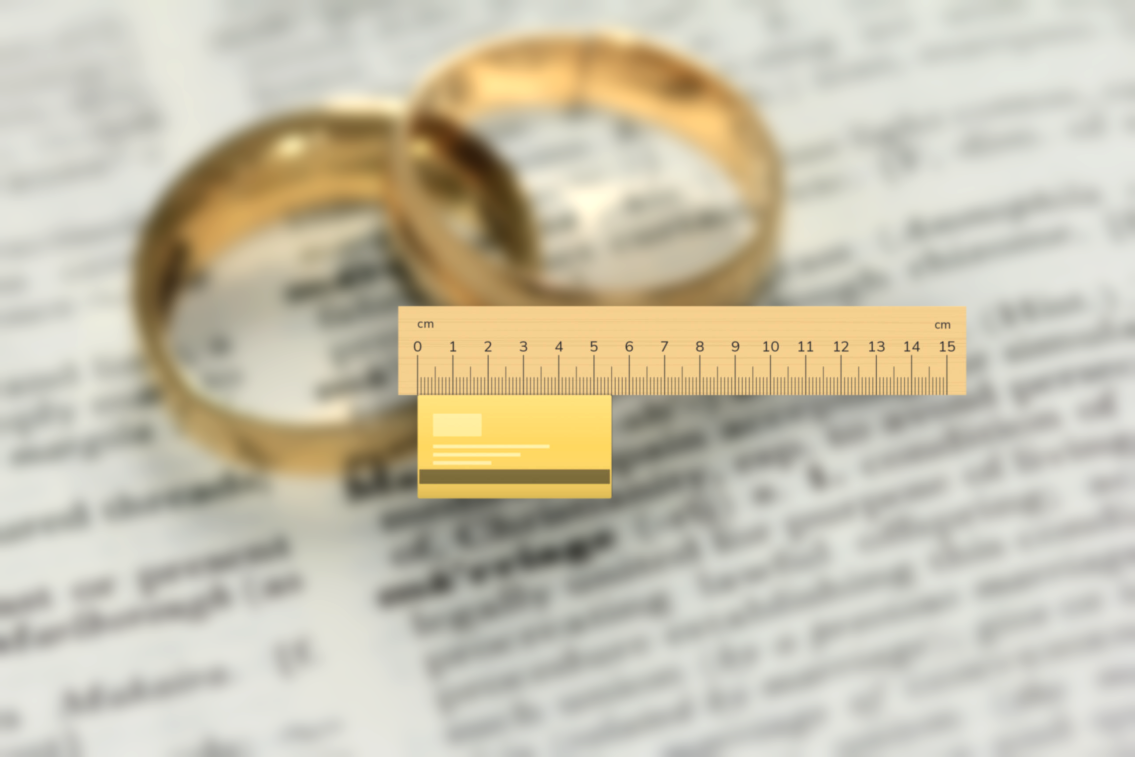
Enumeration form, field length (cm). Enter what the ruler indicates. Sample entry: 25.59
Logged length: 5.5
